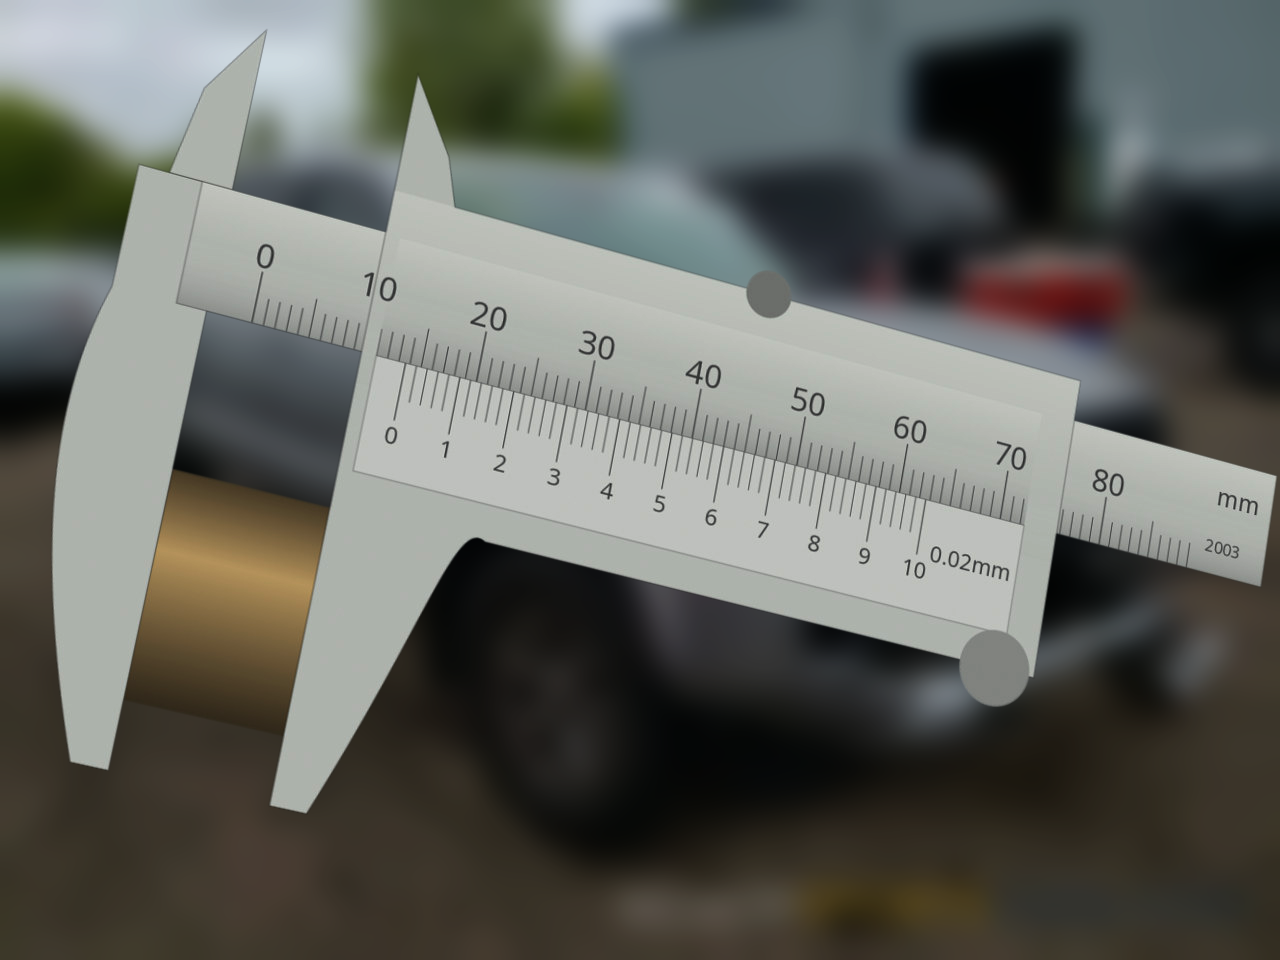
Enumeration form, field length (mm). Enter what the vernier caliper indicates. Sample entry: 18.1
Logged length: 13.6
